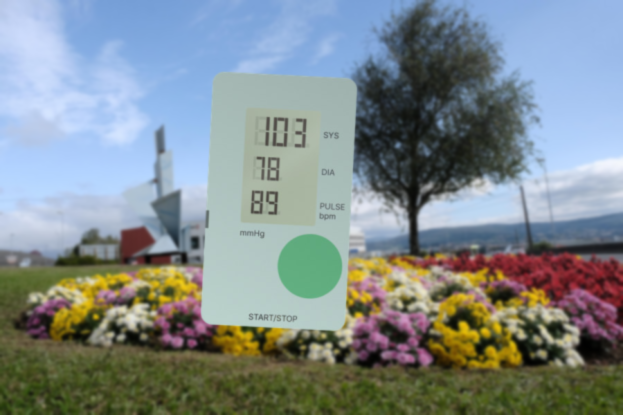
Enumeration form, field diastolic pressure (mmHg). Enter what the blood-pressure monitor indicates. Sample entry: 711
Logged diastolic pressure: 78
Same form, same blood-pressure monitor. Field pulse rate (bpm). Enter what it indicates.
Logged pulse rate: 89
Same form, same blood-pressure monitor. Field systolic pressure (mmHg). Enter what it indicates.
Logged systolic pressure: 103
